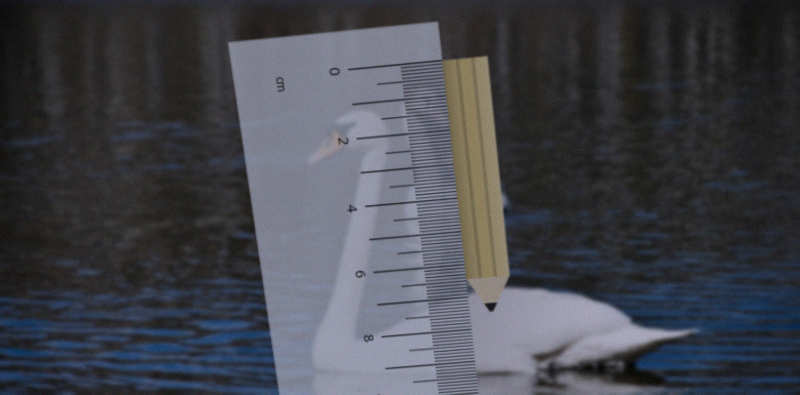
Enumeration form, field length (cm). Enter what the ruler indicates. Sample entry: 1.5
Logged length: 7.5
